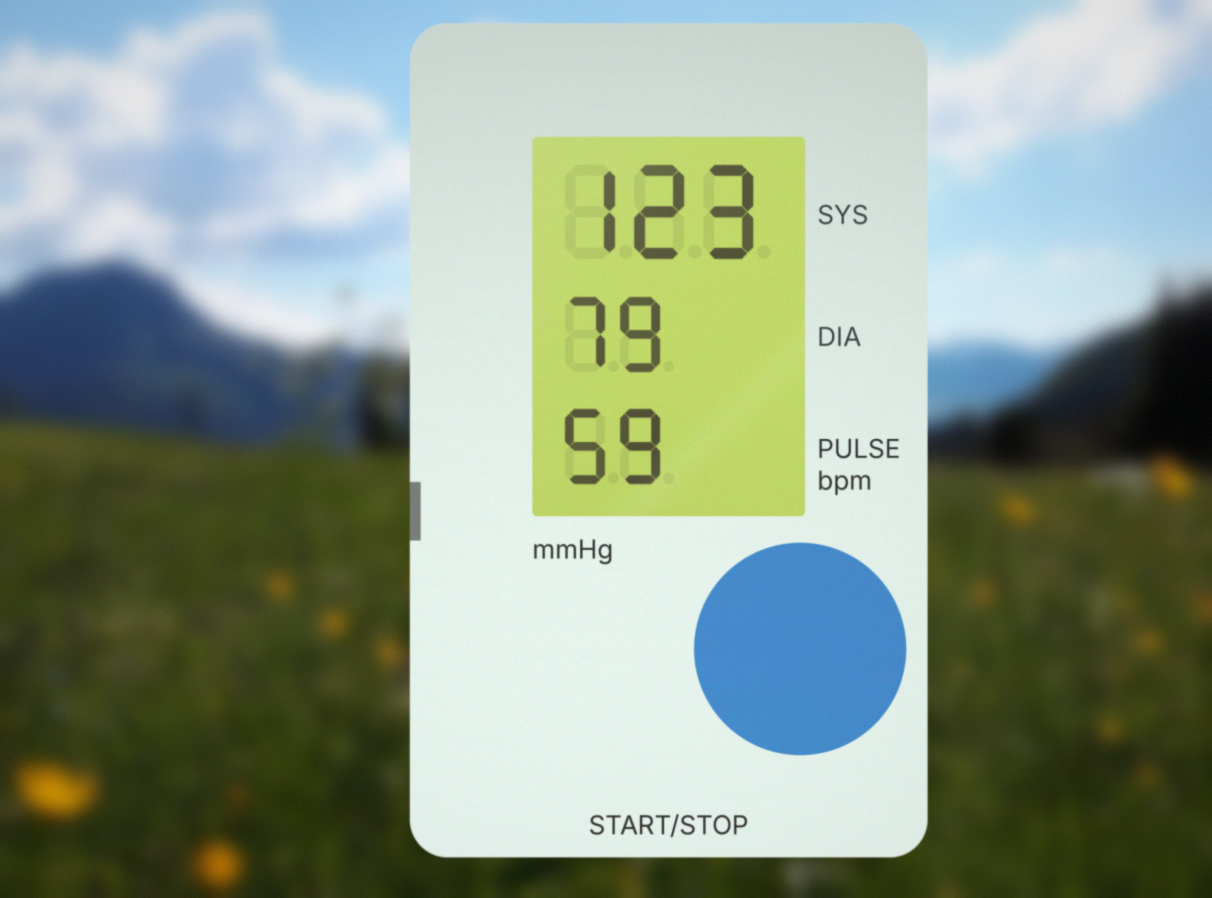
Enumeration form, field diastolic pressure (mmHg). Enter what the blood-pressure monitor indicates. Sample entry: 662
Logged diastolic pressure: 79
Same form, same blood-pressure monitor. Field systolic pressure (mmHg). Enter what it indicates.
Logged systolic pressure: 123
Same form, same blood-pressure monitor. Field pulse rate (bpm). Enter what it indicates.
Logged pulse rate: 59
